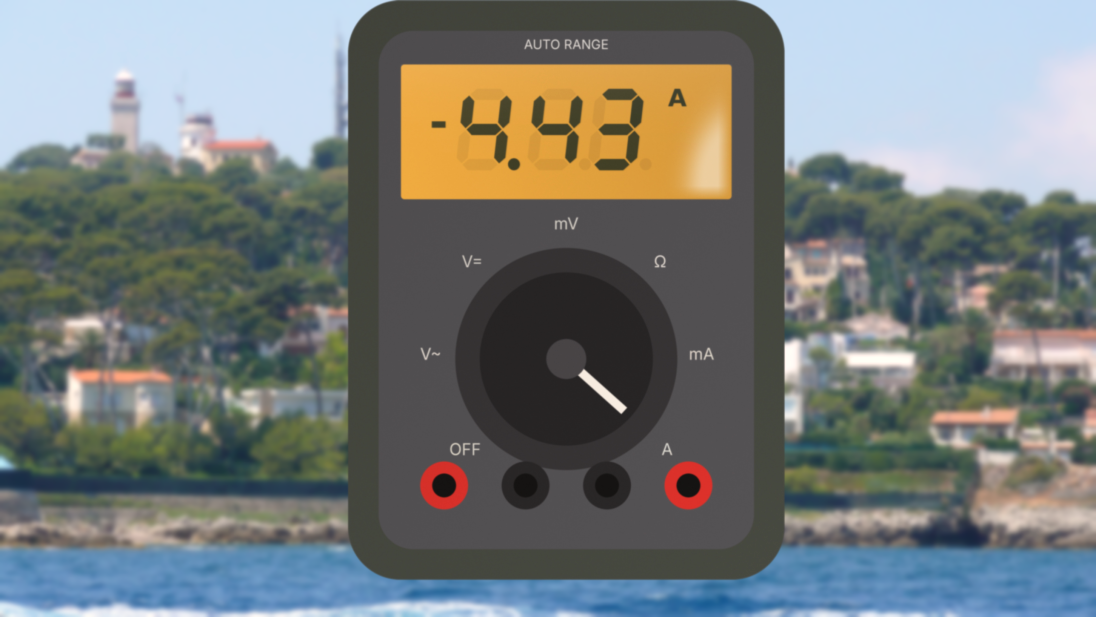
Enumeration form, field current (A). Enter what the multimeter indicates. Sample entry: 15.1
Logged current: -4.43
